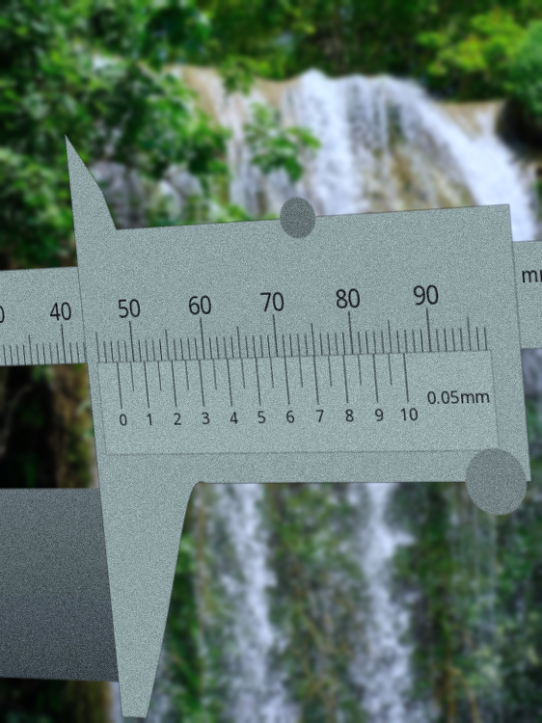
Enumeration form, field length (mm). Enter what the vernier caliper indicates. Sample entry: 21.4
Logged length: 47.6
